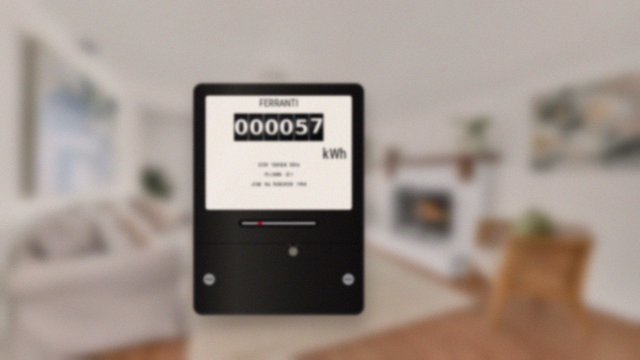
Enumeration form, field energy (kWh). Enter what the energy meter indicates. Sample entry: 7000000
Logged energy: 57
